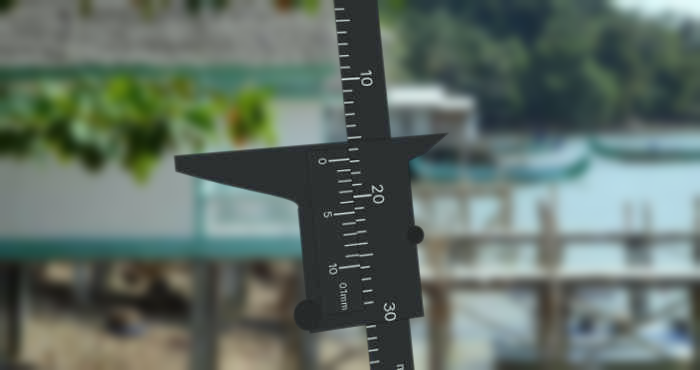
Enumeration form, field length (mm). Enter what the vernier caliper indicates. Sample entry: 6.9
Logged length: 16.8
